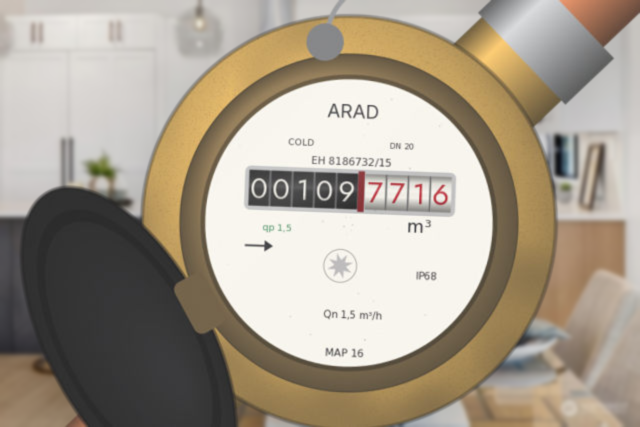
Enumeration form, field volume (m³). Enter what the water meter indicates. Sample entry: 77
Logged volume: 109.7716
